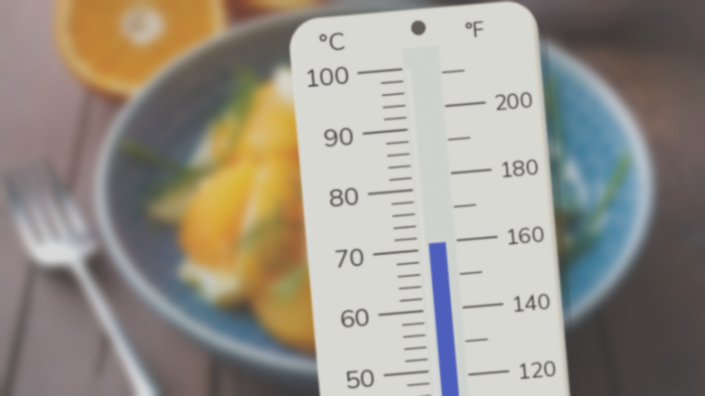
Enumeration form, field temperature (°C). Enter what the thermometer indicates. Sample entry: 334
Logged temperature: 71
